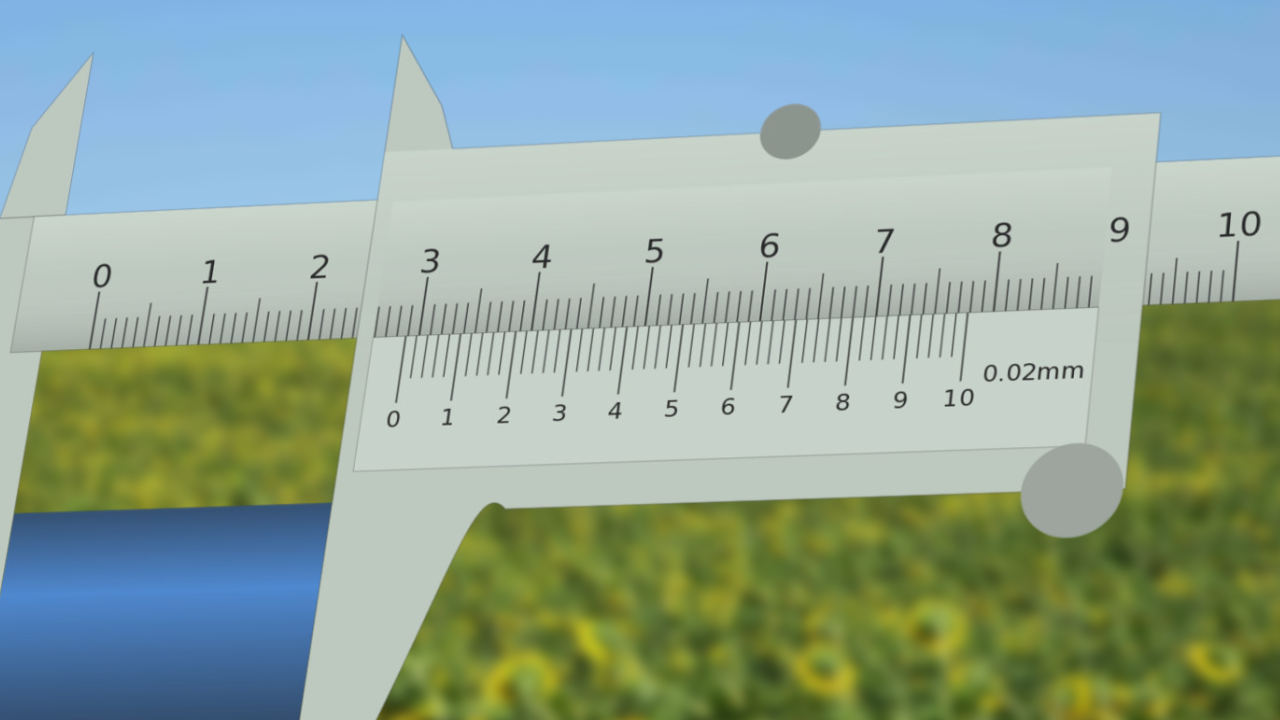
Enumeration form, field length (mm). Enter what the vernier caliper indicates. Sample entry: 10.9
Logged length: 28.8
